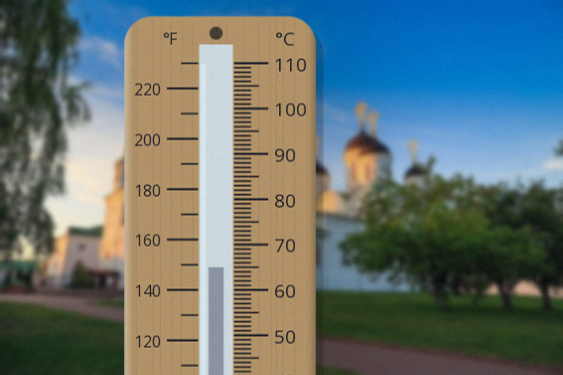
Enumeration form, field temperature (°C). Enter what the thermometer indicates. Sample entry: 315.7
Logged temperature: 65
